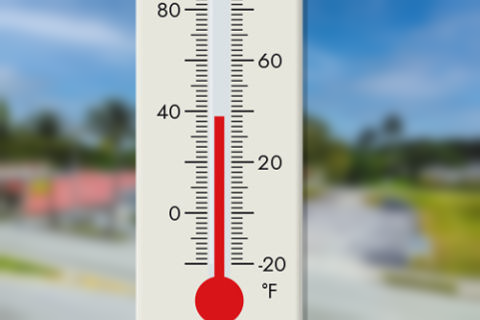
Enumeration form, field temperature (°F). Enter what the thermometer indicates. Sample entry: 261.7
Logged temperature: 38
